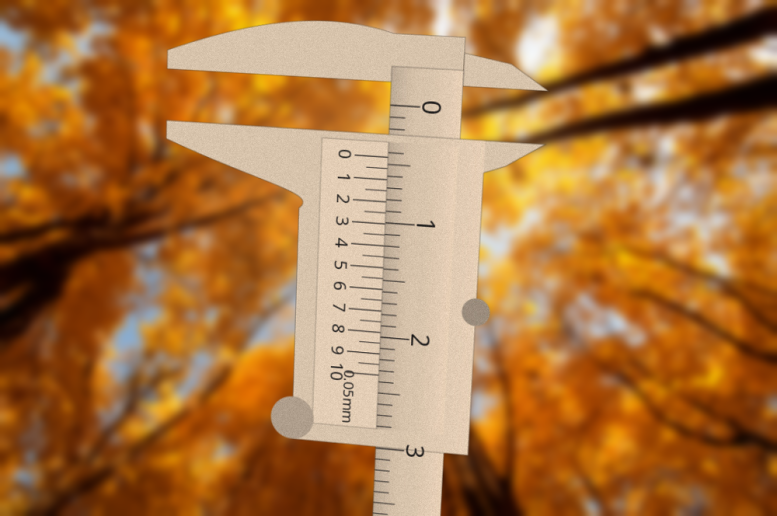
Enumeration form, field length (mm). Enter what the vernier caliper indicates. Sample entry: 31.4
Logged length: 4.4
